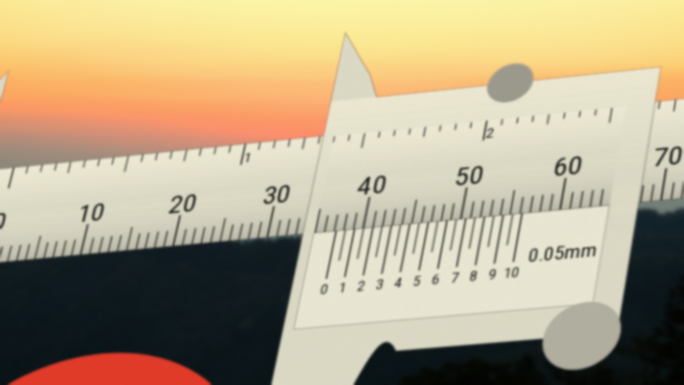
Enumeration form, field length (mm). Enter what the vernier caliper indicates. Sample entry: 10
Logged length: 37.2
